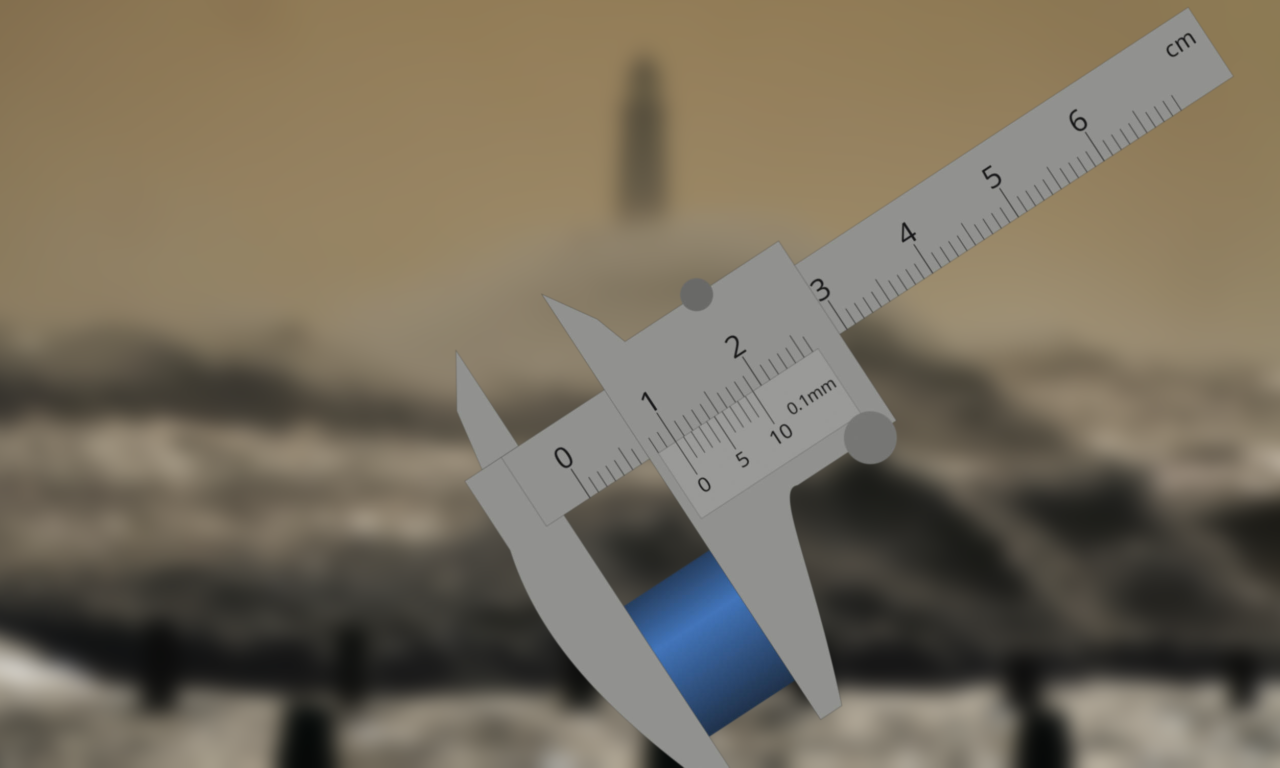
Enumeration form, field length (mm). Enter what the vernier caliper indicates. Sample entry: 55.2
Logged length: 10.0
